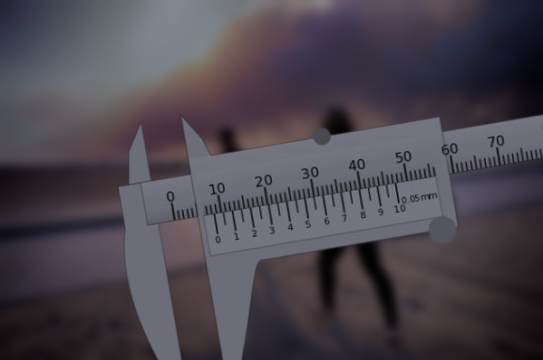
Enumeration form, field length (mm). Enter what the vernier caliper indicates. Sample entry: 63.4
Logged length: 8.5
